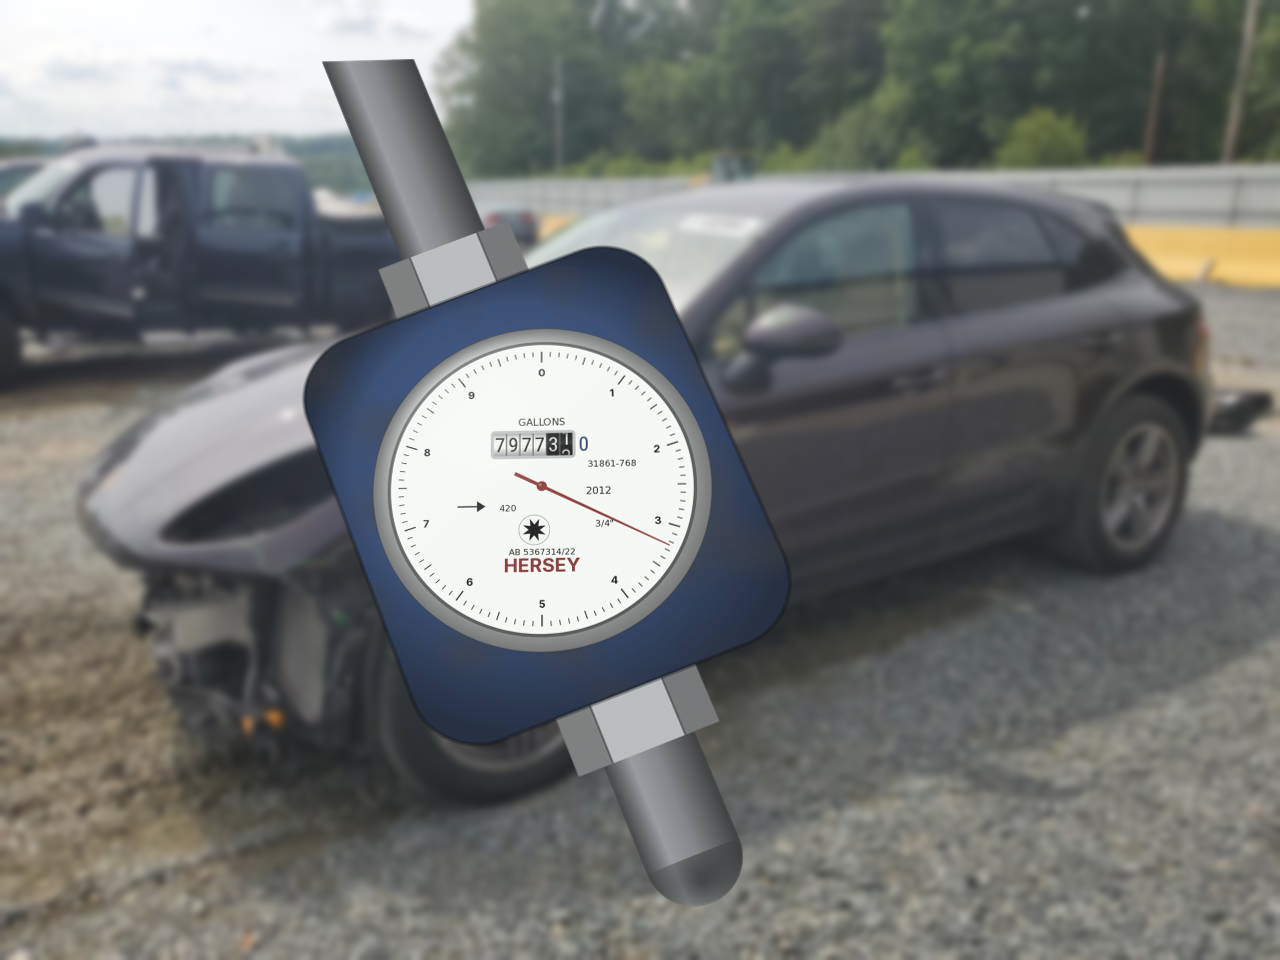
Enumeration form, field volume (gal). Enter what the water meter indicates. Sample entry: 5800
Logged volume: 7977313.2
